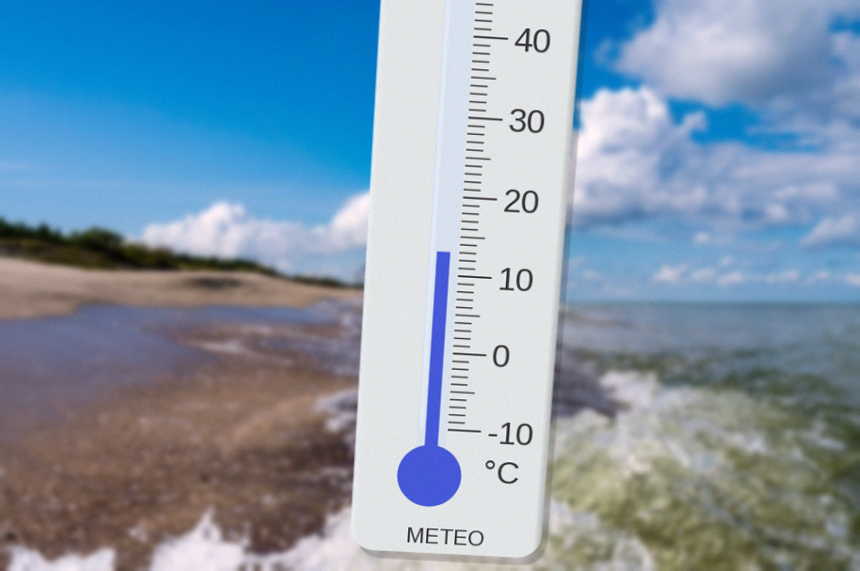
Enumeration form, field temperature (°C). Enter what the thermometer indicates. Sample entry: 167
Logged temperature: 13
